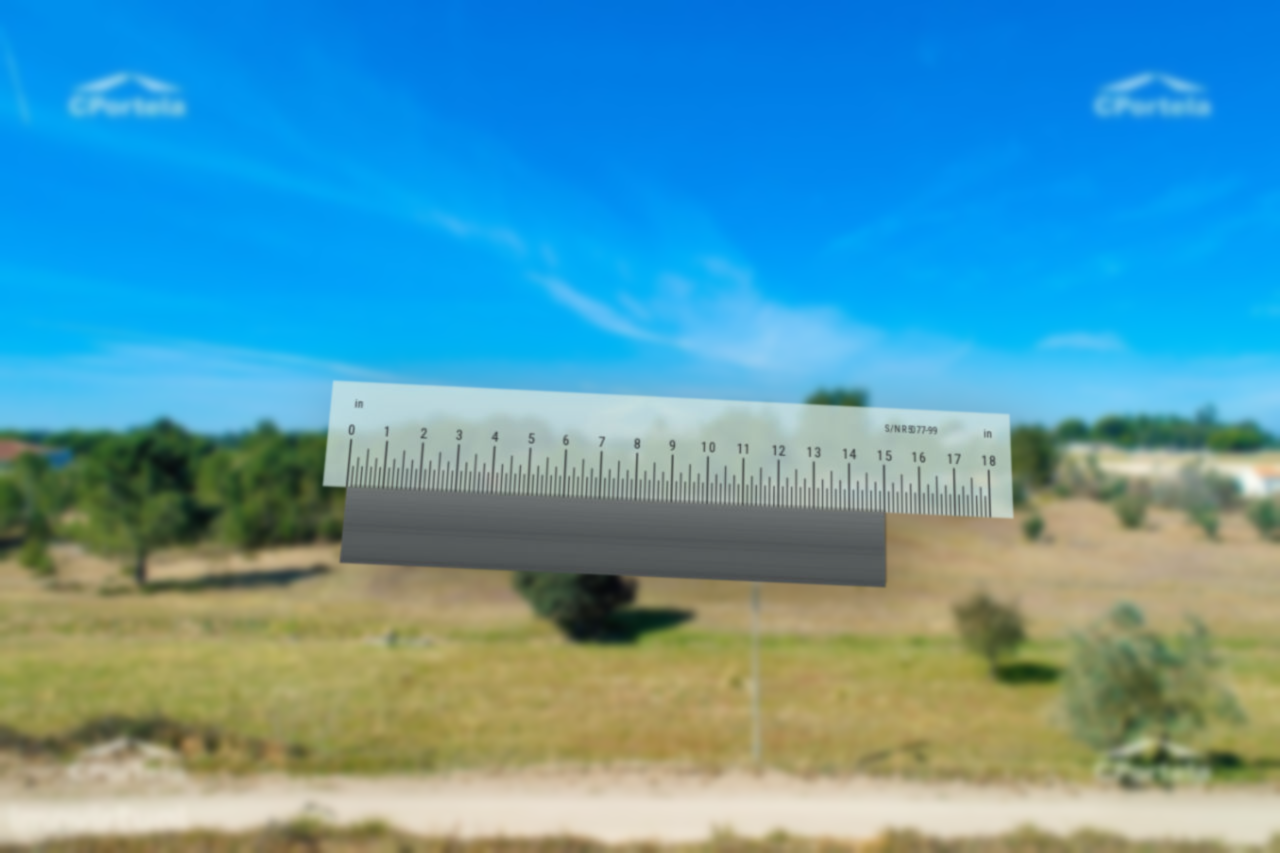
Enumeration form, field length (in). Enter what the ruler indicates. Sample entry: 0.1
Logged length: 15
